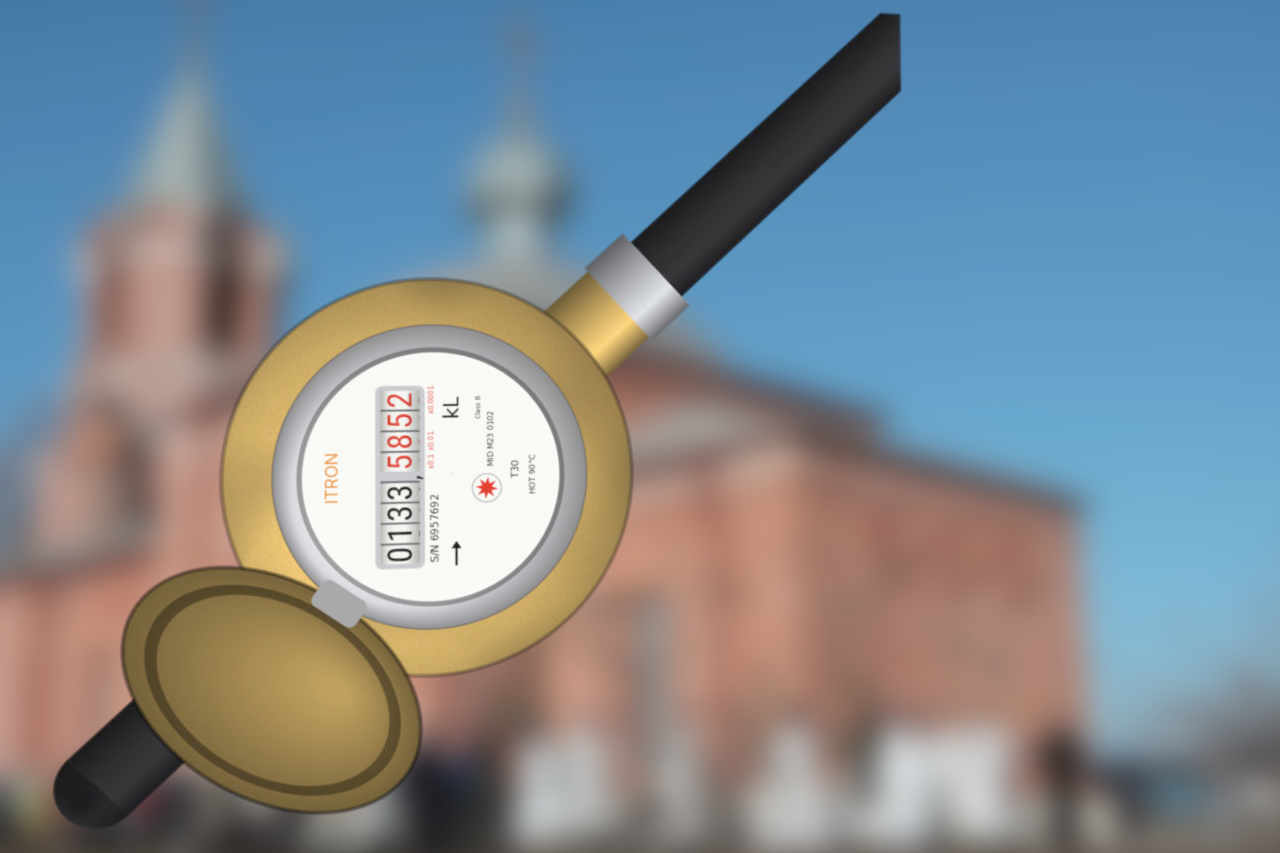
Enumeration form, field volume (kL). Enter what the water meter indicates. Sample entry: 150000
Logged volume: 133.5852
